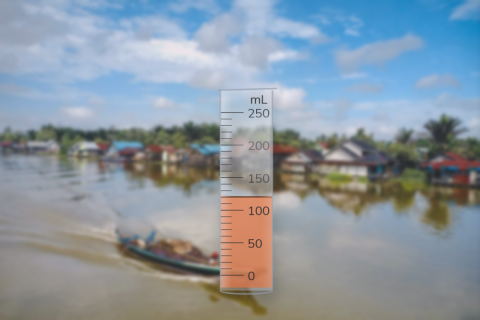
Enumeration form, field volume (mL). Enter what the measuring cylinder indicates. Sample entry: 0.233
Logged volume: 120
